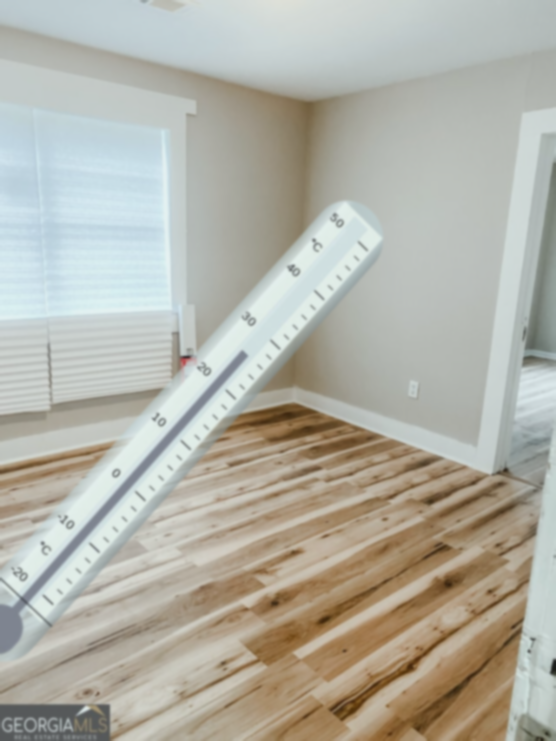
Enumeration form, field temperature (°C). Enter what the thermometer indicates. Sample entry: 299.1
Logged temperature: 26
